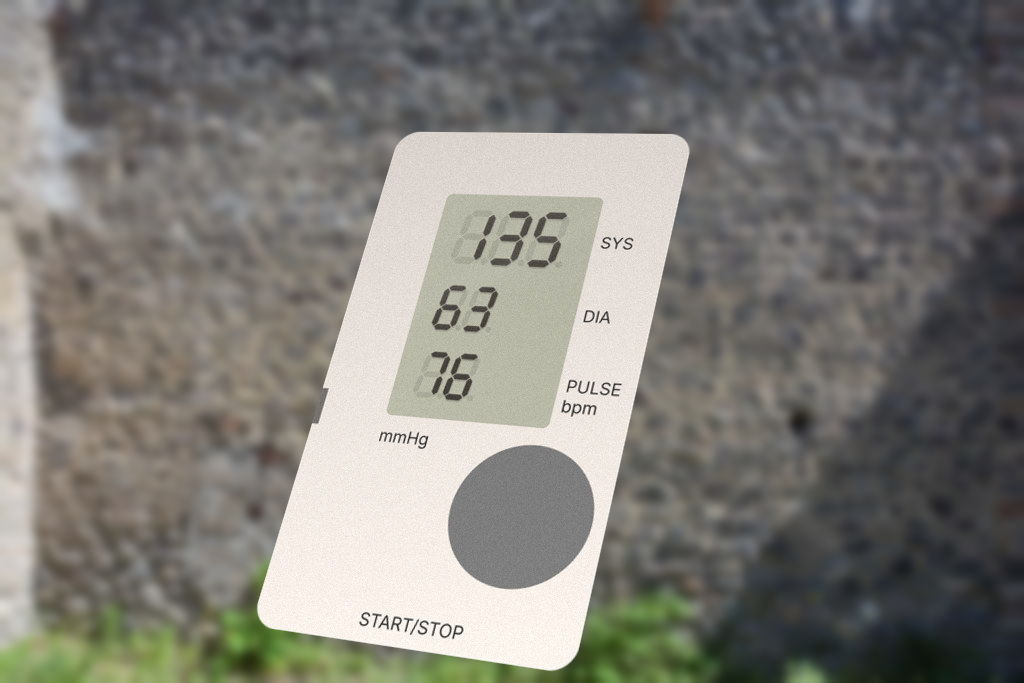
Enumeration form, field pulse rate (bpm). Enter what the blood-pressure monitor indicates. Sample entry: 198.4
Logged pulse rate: 76
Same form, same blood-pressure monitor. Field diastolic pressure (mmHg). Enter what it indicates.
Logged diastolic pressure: 63
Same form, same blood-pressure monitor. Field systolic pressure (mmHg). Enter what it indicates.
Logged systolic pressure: 135
